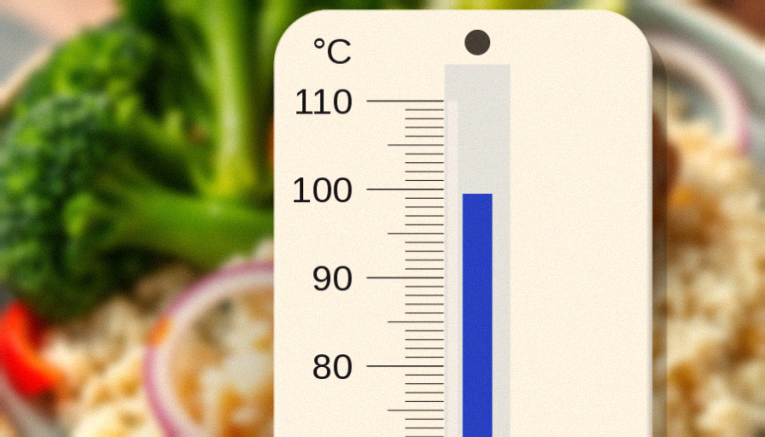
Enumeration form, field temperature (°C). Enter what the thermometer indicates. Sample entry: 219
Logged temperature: 99.5
